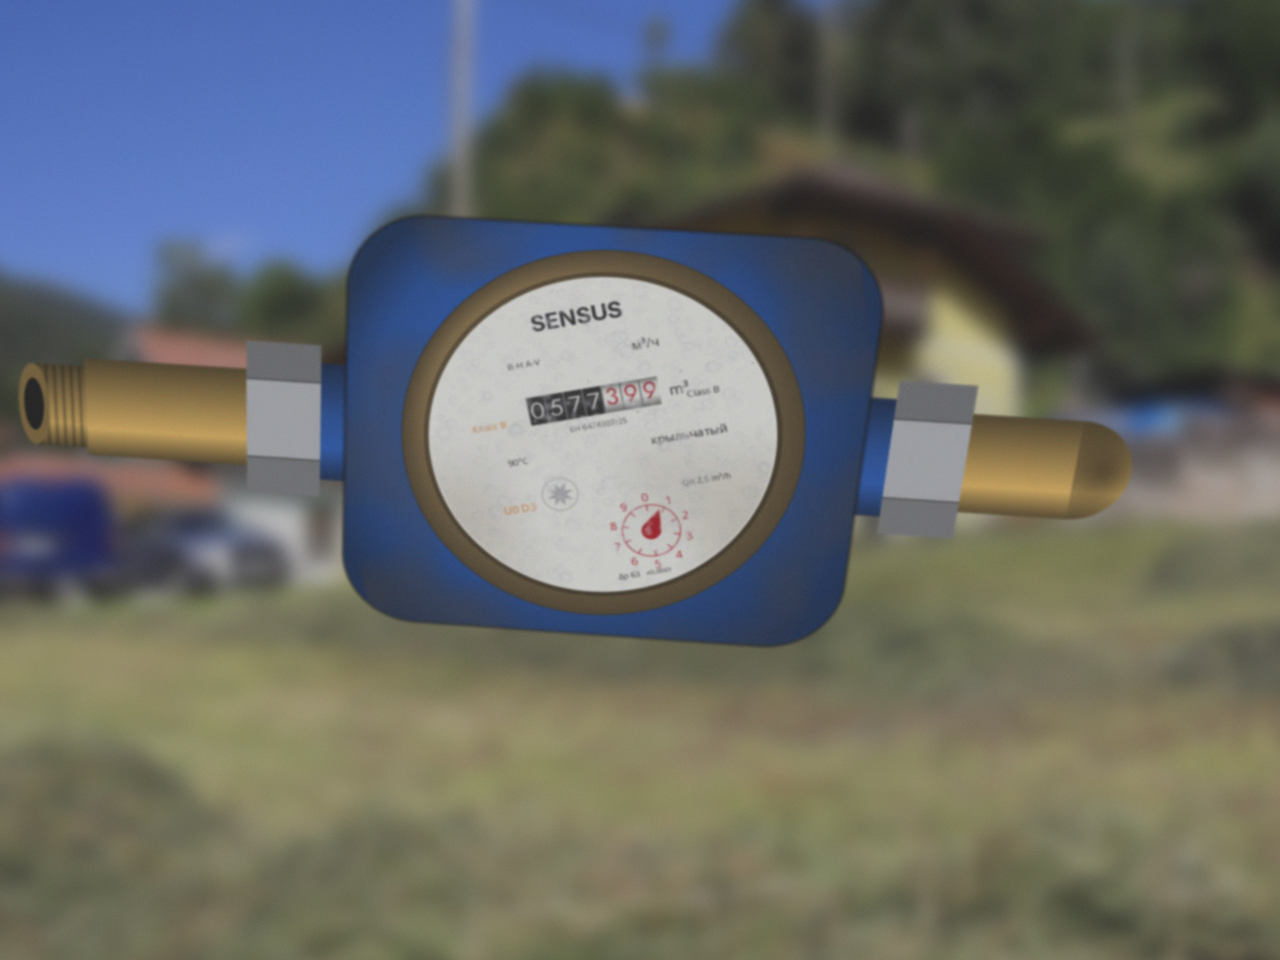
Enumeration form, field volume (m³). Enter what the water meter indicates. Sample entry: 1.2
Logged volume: 577.3990
